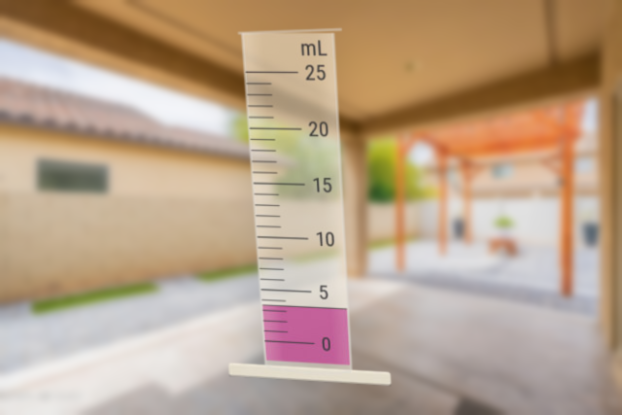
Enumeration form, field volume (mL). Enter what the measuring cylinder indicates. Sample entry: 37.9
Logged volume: 3.5
